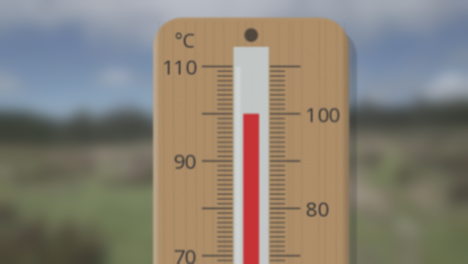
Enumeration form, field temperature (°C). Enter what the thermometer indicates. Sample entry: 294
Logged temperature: 100
